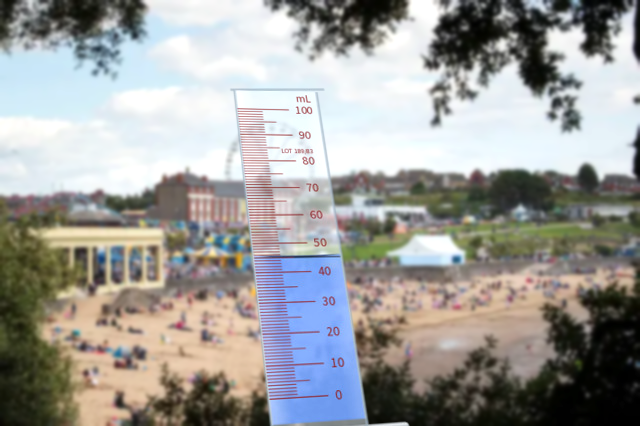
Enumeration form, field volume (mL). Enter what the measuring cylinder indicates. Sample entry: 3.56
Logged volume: 45
